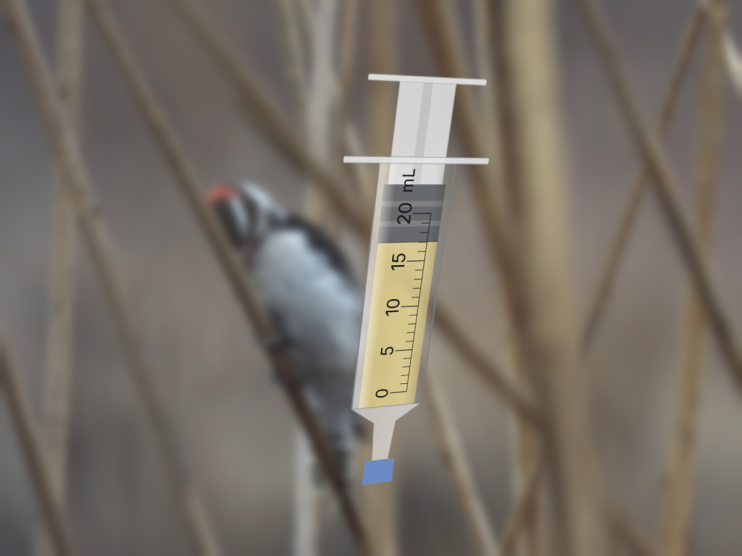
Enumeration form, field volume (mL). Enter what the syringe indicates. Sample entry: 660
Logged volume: 17
